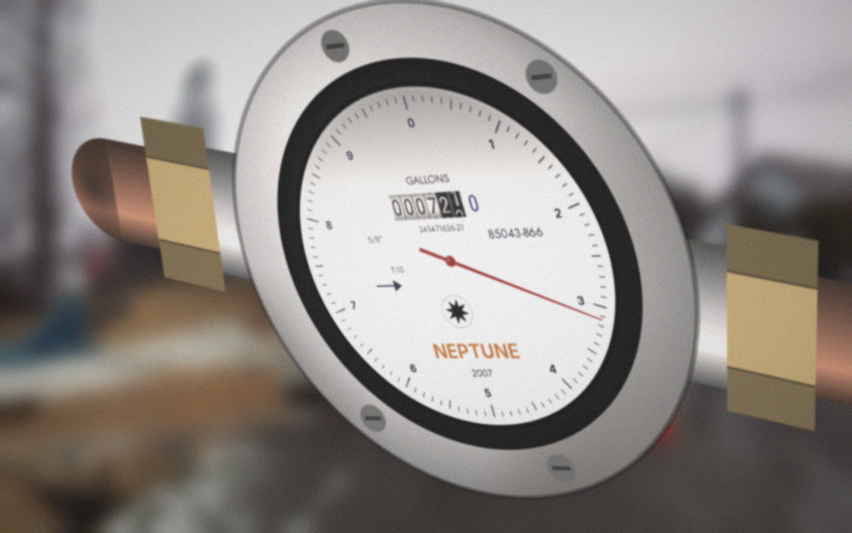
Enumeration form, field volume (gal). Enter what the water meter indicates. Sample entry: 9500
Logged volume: 7213.1
